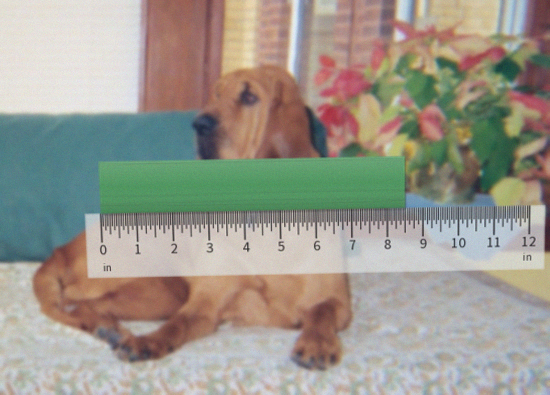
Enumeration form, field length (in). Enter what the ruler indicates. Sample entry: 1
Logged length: 8.5
